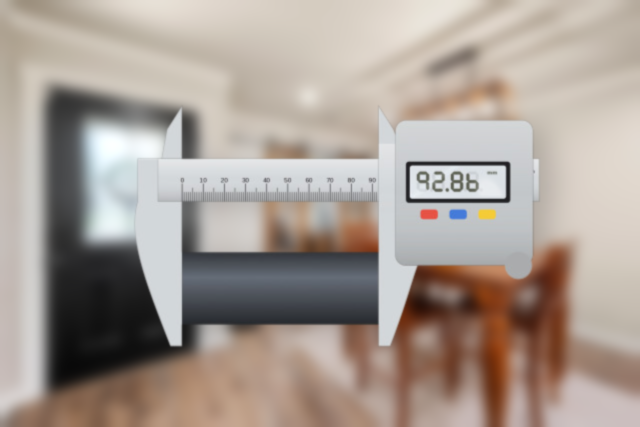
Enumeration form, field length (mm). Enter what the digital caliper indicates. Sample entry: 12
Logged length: 92.86
